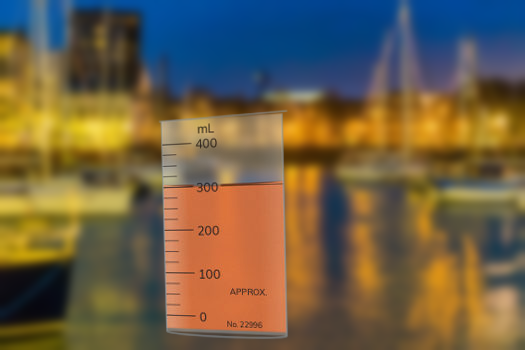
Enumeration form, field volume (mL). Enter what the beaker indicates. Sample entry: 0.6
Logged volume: 300
